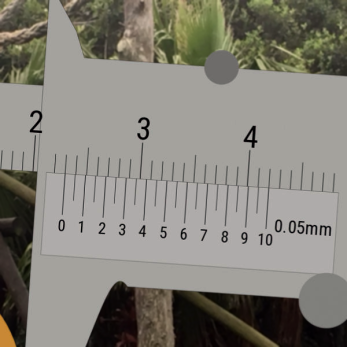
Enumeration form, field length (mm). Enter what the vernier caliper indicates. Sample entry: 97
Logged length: 23.0
